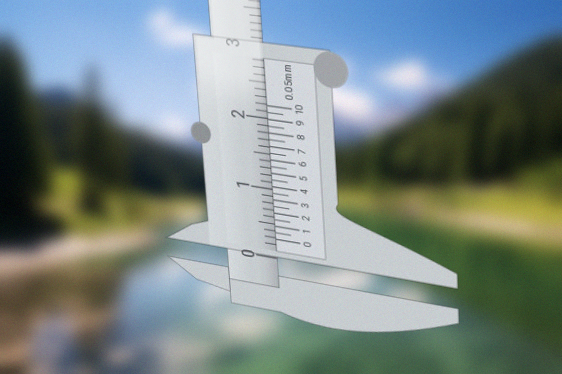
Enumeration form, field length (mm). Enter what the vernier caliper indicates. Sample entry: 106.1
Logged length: 2.8
